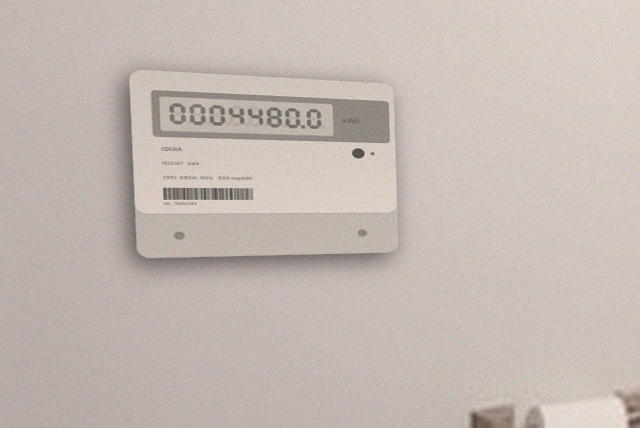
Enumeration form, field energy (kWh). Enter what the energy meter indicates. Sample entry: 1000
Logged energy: 4480.0
